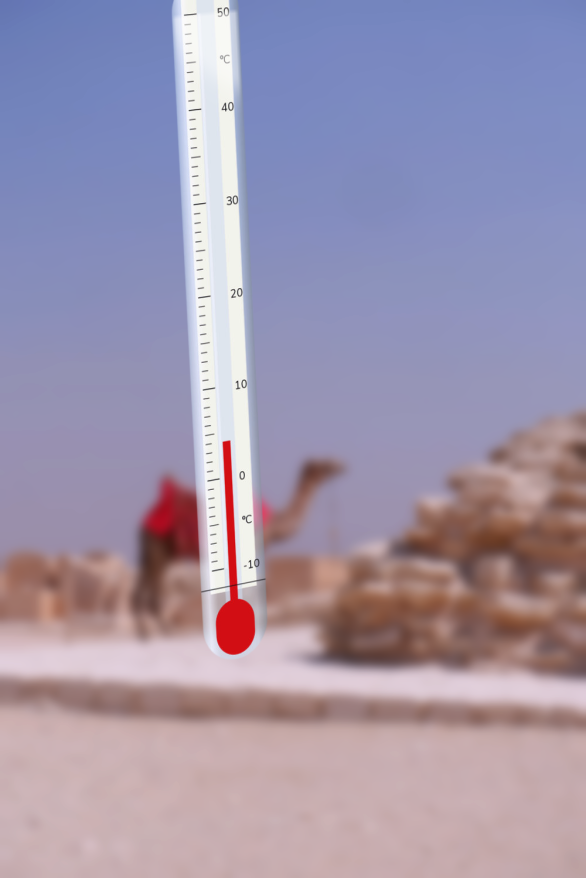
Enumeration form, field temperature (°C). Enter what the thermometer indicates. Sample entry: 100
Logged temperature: 4
